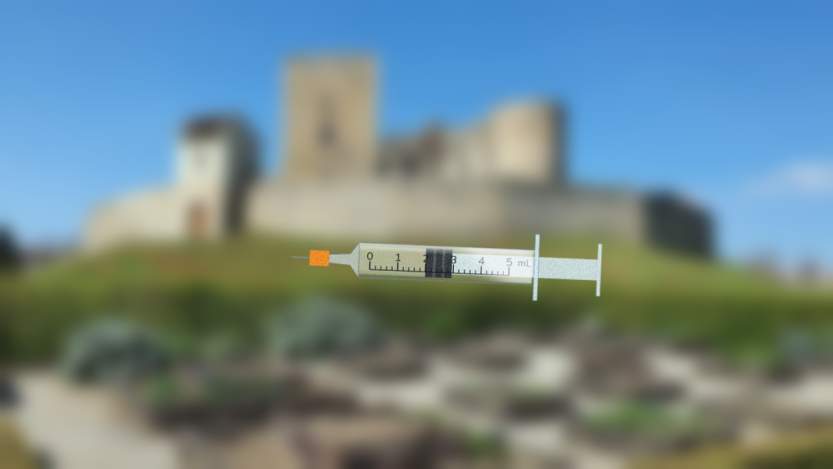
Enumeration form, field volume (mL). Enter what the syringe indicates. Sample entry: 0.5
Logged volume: 2
